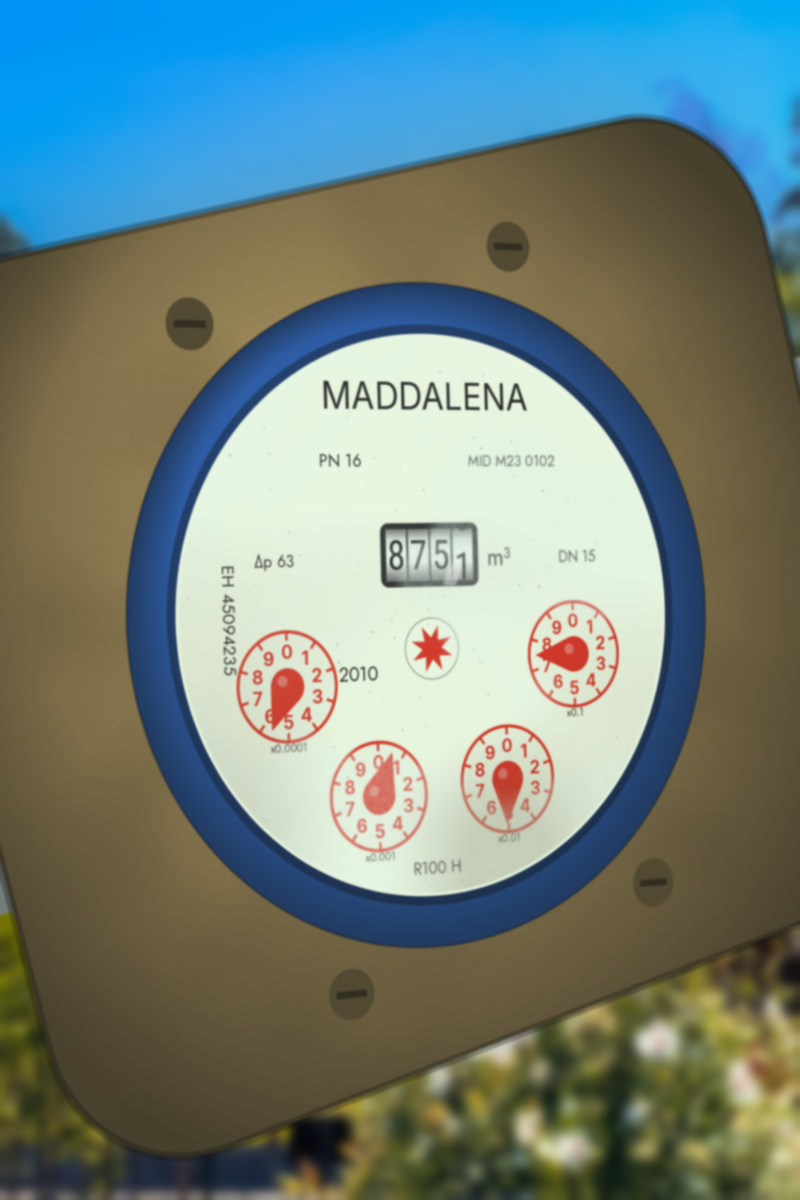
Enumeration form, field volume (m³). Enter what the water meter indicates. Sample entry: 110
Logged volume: 8750.7505
